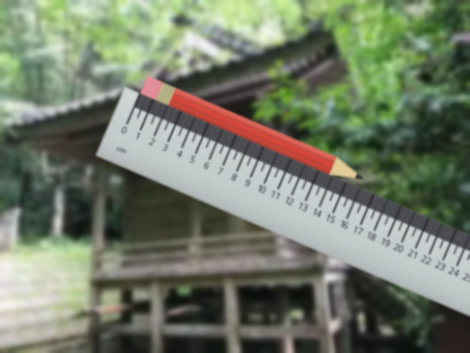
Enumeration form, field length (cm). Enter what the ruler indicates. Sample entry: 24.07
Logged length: 16
